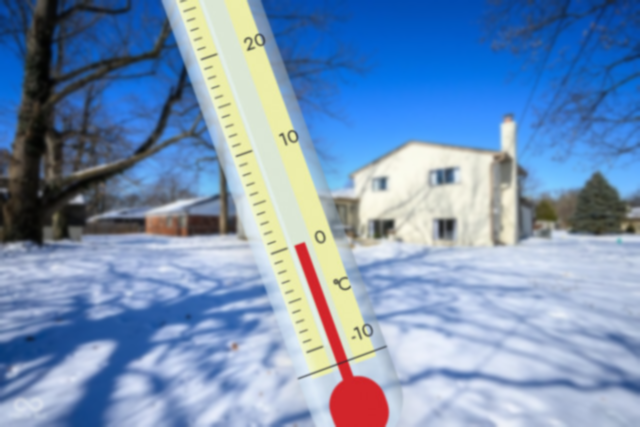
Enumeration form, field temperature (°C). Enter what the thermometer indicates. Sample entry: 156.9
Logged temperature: 0
